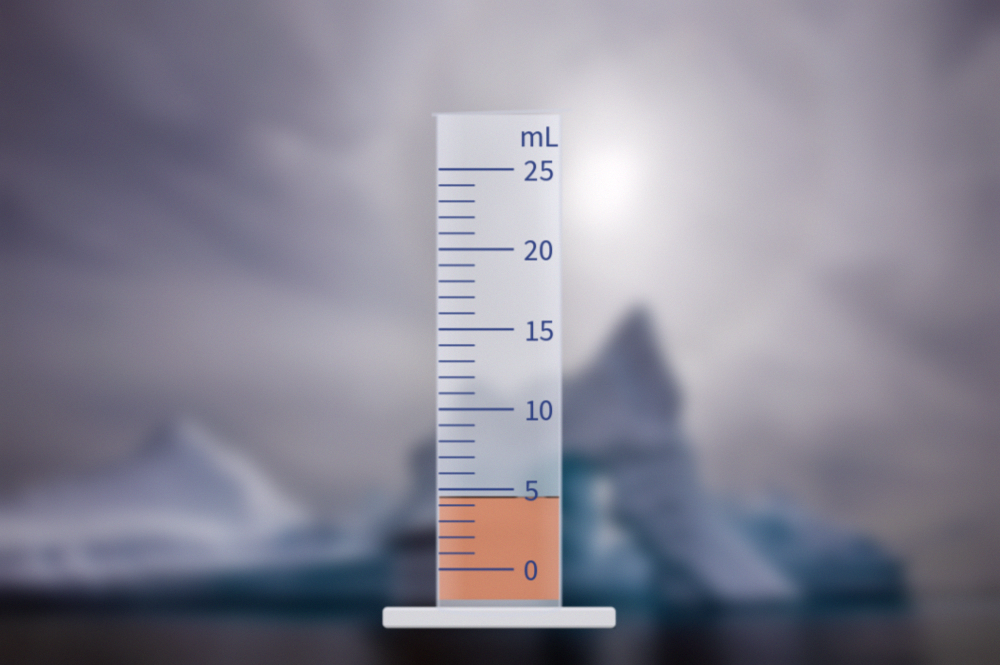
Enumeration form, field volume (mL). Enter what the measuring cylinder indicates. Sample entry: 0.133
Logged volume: 4.5
